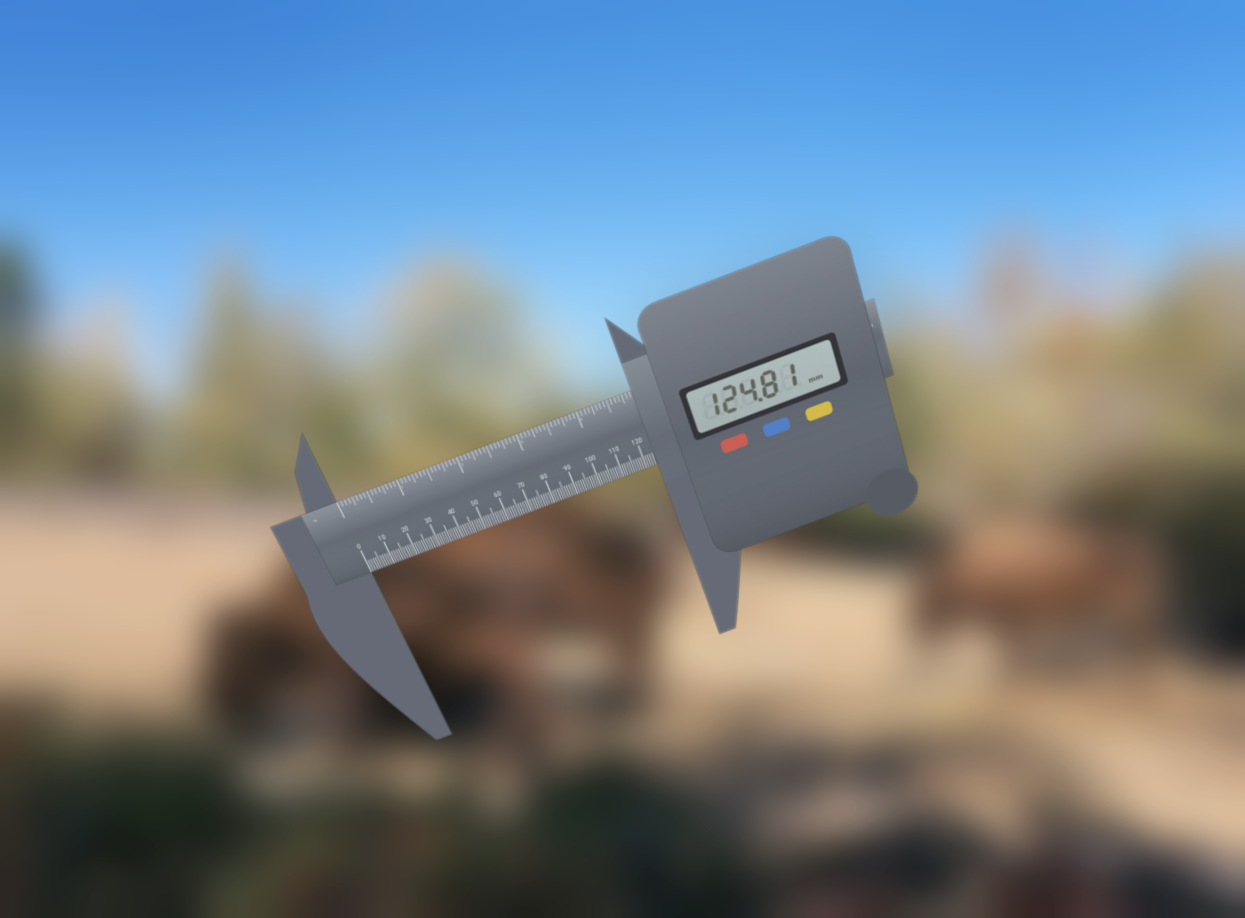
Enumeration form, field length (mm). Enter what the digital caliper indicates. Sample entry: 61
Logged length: 124.81
